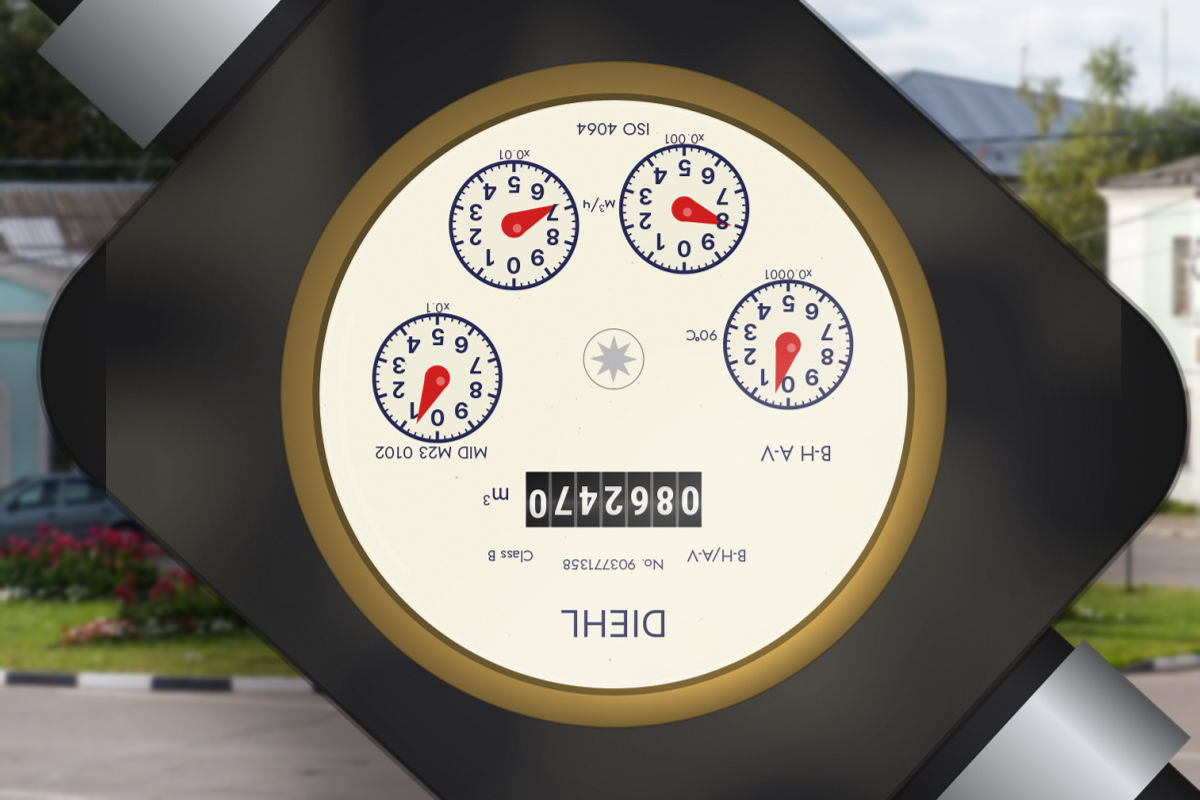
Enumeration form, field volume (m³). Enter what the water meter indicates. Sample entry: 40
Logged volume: 862470.0680
